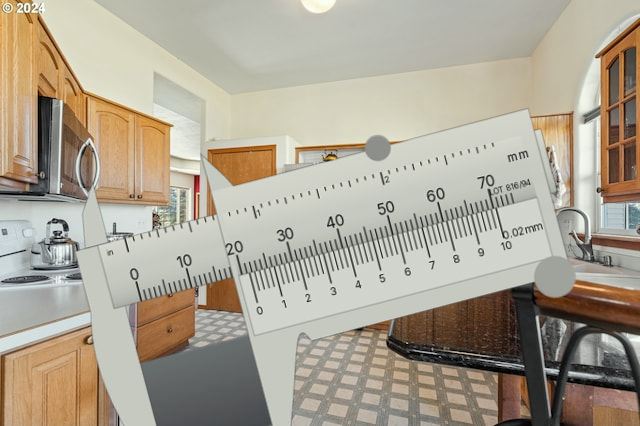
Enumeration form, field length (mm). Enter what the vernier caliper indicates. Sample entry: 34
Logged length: 21.5
